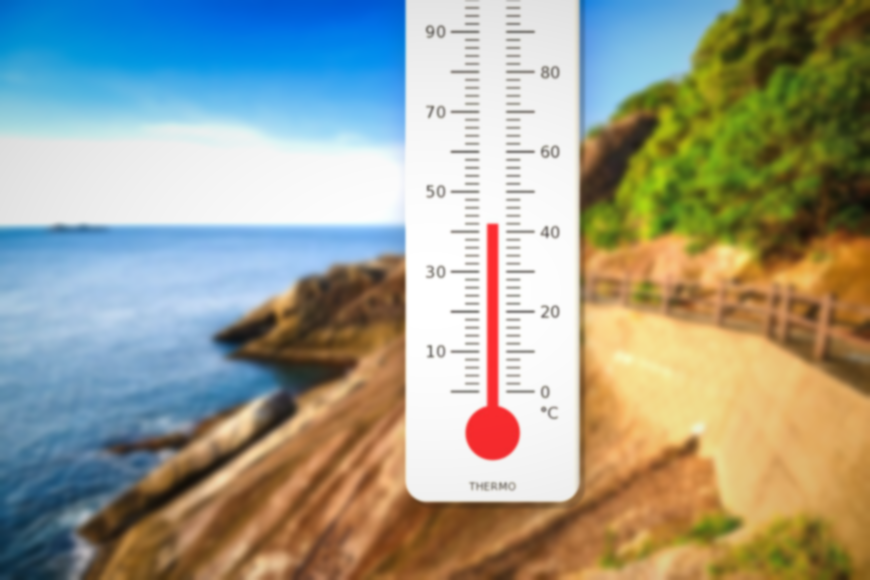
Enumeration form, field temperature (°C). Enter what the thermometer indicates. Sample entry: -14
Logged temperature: 42
